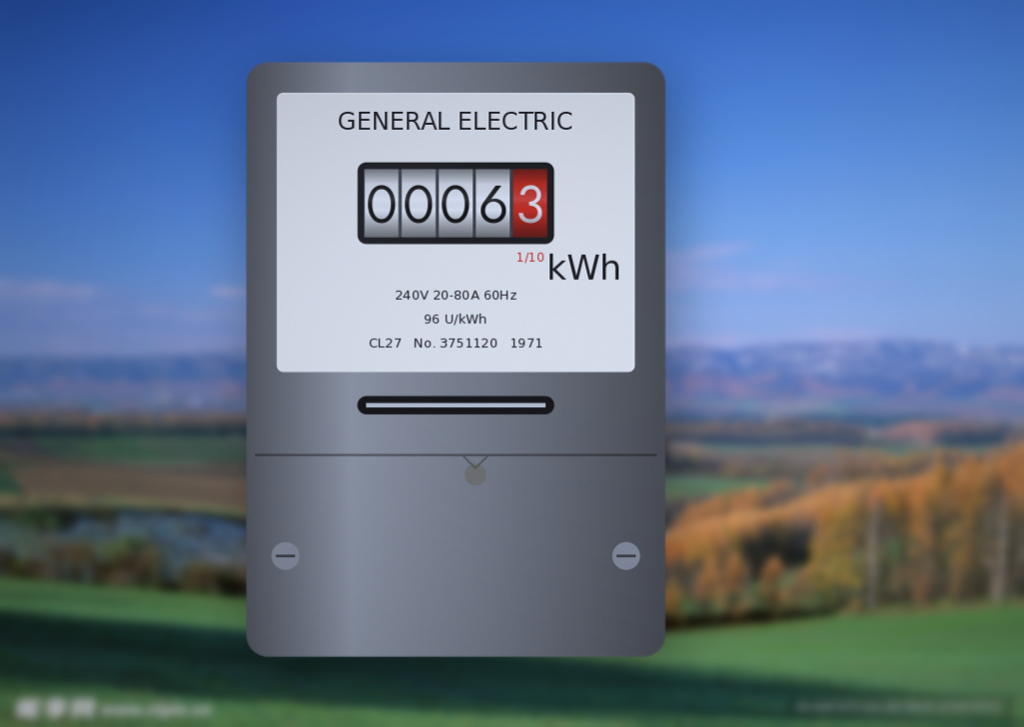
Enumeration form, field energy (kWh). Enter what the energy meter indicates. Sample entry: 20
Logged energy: 6.3
